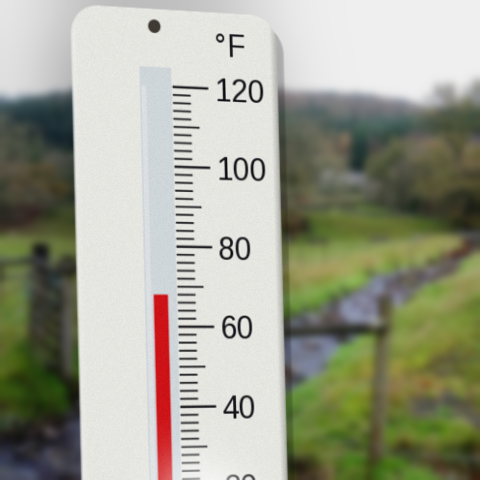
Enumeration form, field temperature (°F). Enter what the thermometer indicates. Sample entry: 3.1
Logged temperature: 68
